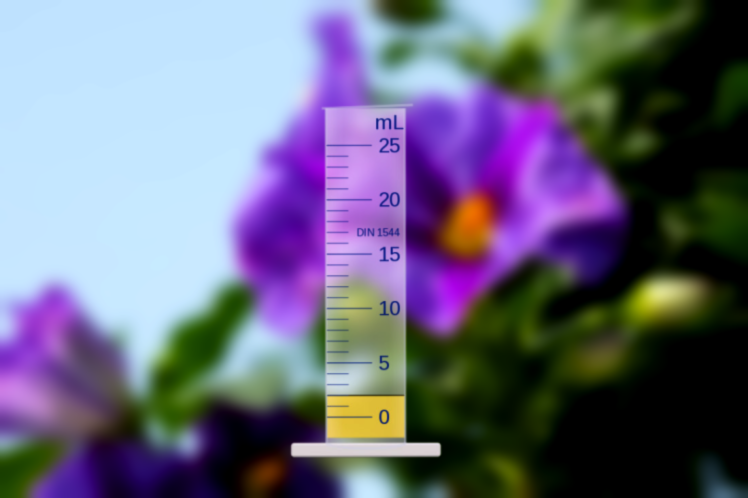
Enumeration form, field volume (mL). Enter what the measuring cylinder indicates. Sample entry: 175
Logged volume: 2
